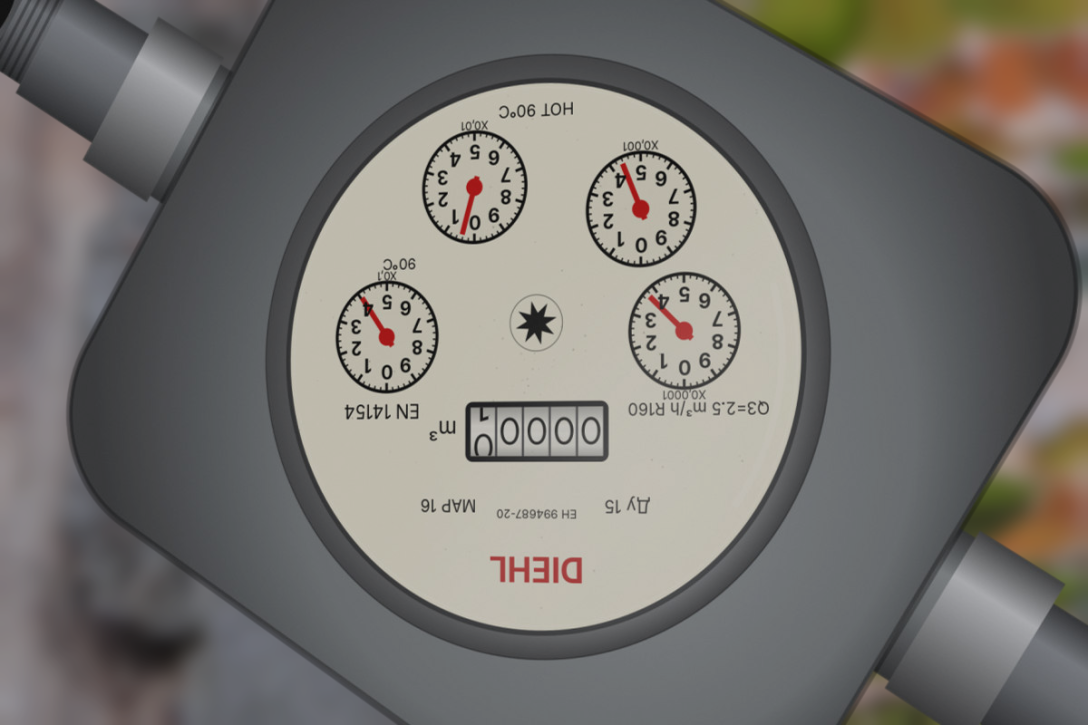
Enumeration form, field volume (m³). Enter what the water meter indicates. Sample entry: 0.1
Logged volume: 0.4043
